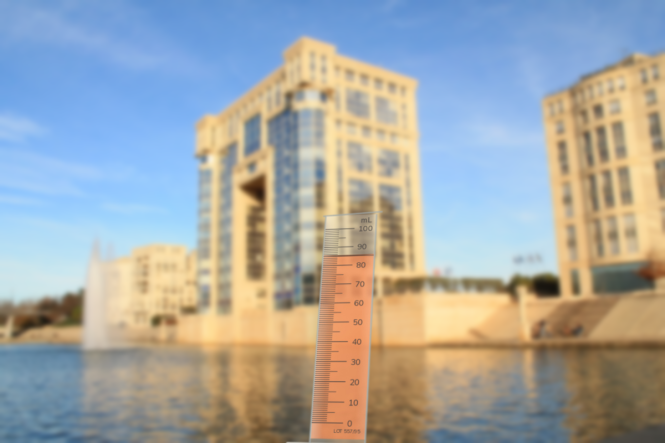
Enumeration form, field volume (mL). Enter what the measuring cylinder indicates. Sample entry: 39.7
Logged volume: 85
